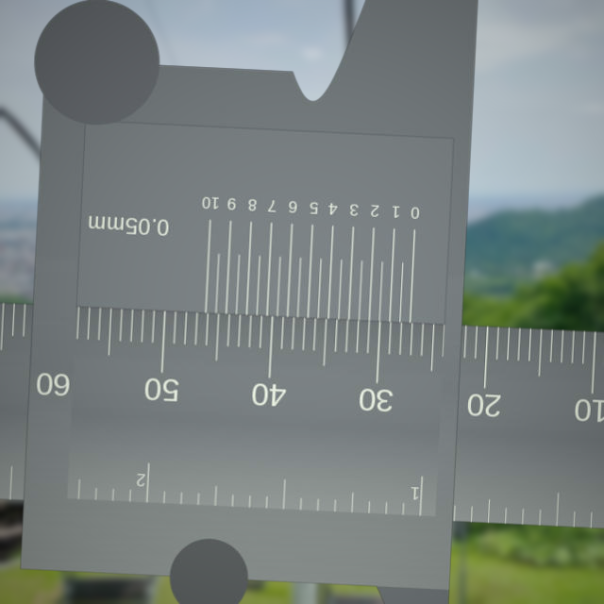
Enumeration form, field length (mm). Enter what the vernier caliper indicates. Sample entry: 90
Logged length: 27.2
